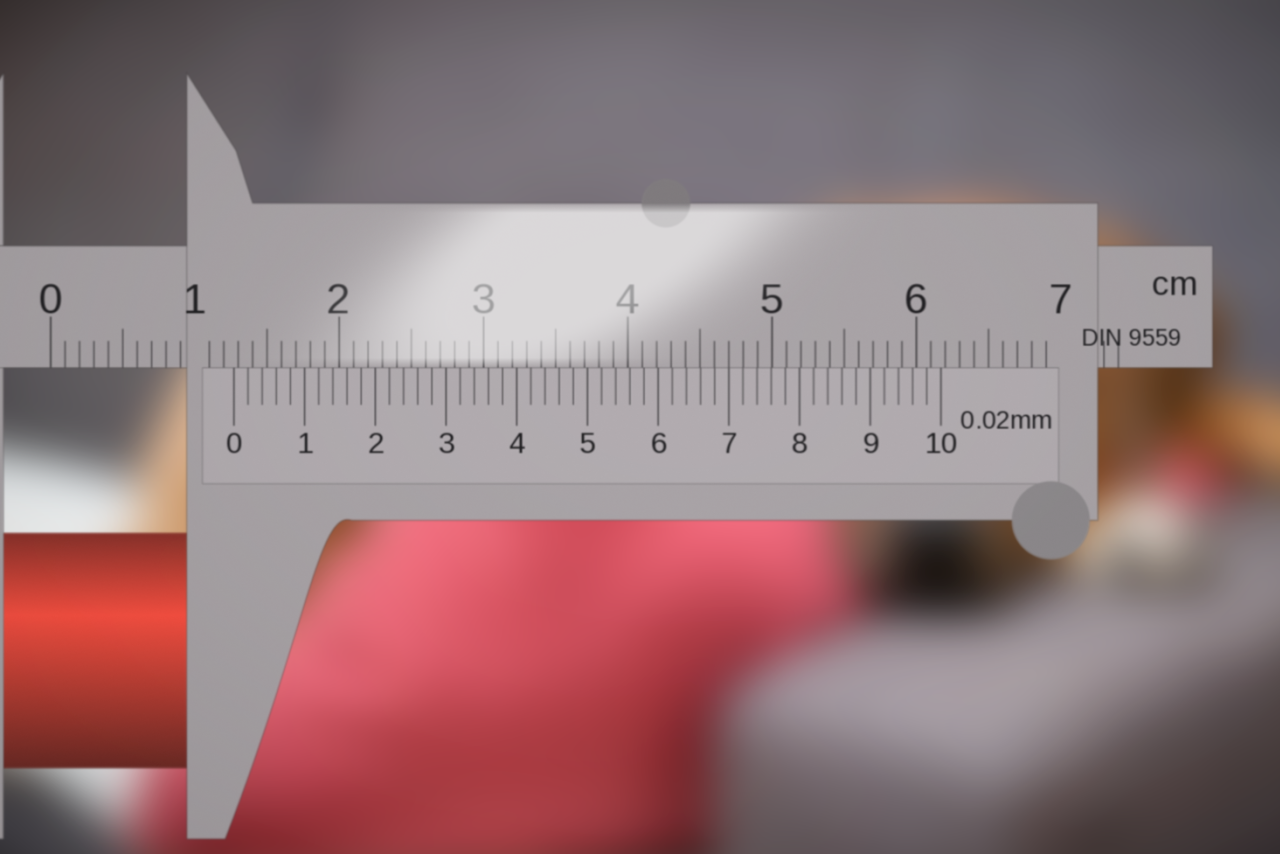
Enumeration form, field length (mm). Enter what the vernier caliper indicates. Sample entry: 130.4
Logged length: 12.7
